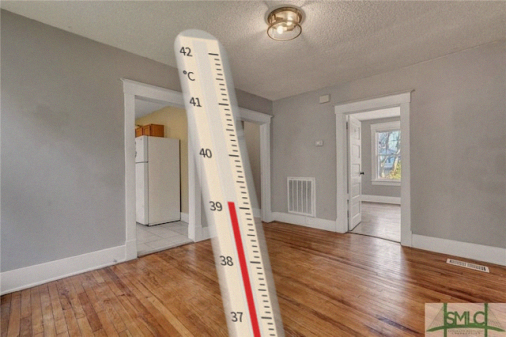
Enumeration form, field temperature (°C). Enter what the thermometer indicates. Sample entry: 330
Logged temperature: 39.1
